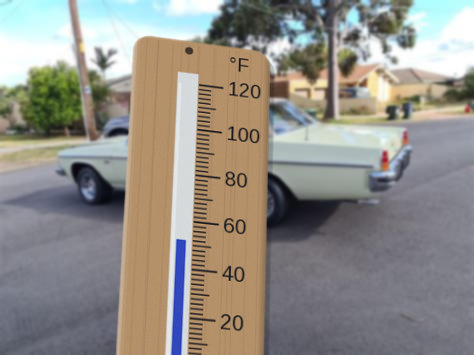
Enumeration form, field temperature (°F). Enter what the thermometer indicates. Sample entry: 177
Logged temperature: 52
